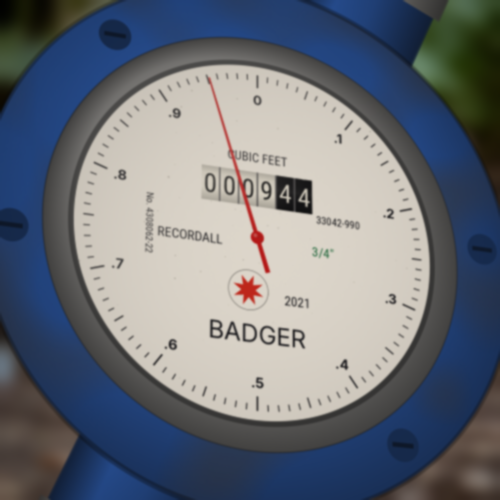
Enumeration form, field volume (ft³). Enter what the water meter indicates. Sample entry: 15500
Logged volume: 943.95
